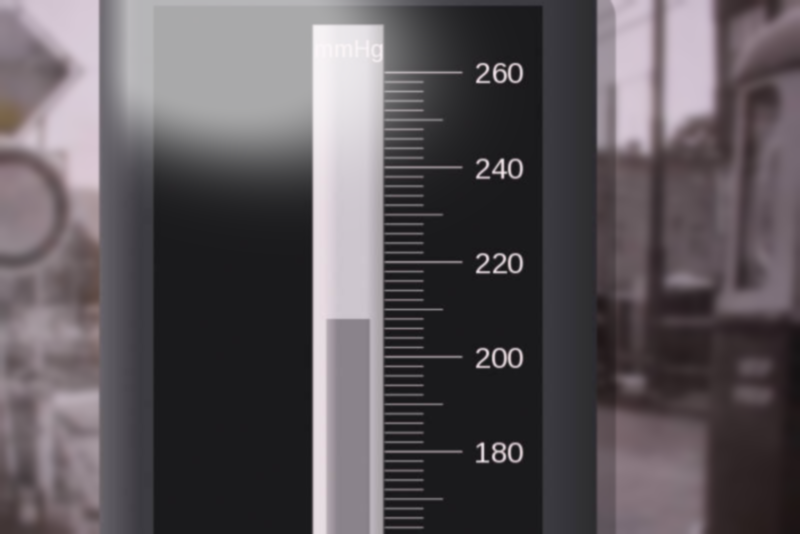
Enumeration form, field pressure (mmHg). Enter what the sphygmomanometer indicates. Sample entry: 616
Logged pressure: 208
